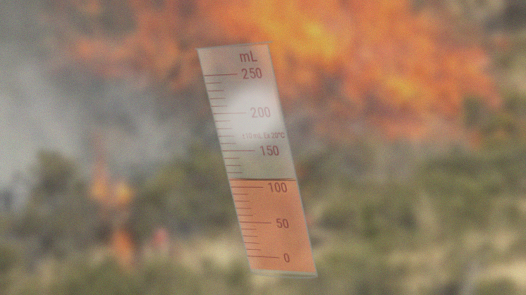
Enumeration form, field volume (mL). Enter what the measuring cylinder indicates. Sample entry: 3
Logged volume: 110
